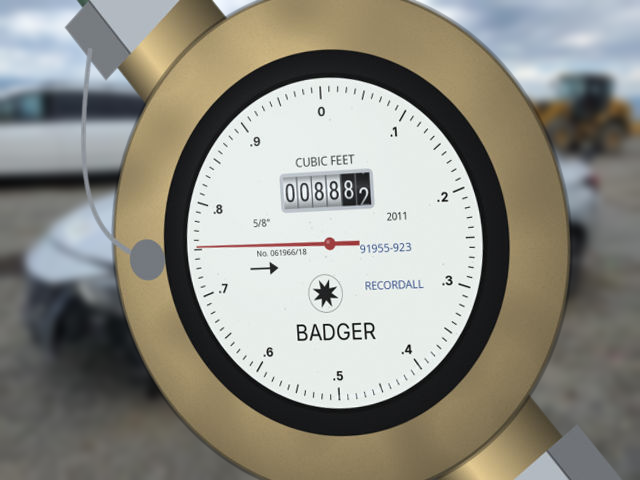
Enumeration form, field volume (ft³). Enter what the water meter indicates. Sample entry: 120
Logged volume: 8881.75
